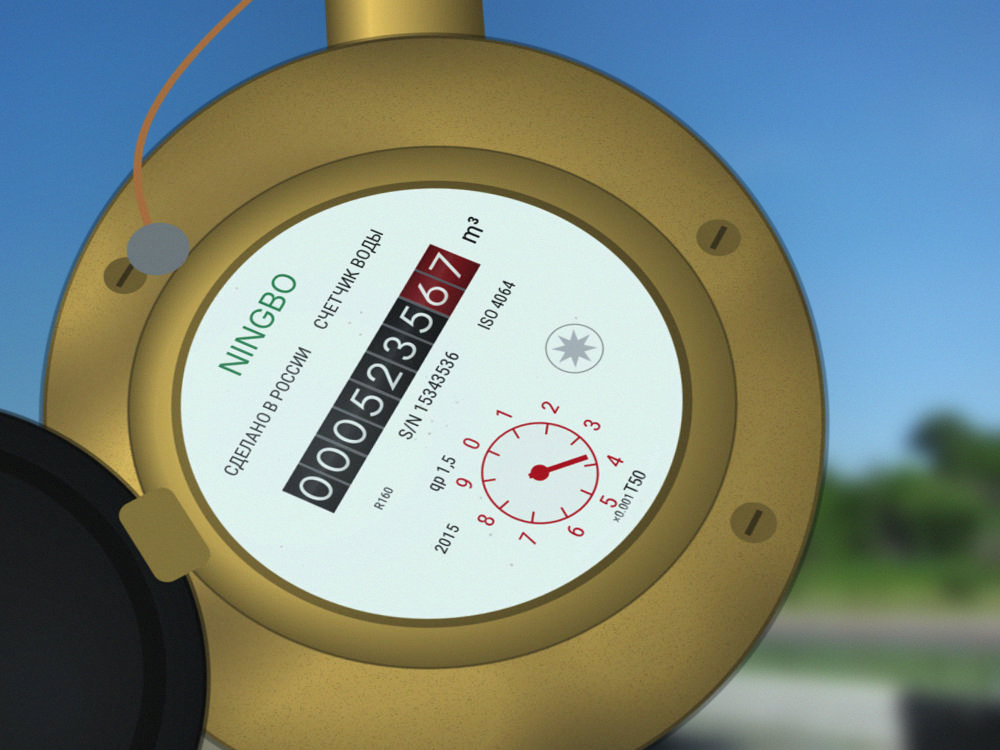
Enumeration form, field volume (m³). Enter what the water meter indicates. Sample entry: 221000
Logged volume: 5235.673
